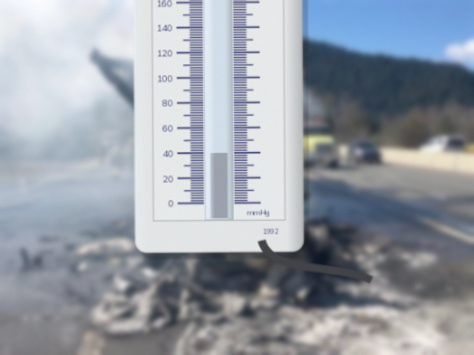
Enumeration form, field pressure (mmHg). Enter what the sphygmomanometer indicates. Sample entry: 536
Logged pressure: 40
